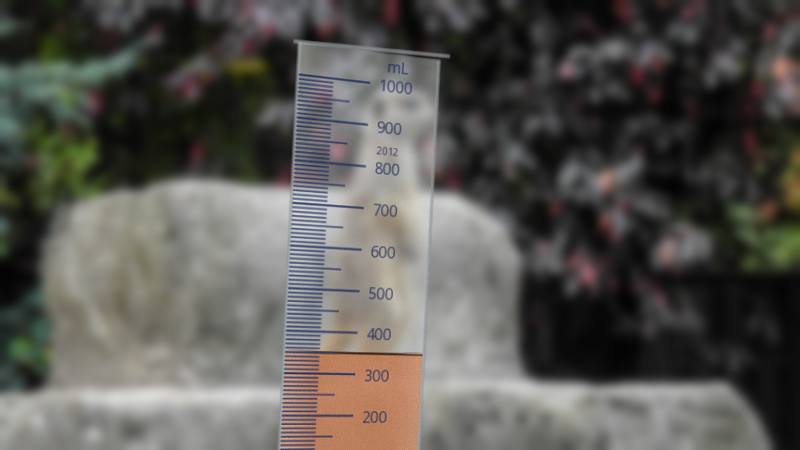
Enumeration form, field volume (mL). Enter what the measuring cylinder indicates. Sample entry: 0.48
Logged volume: 350
